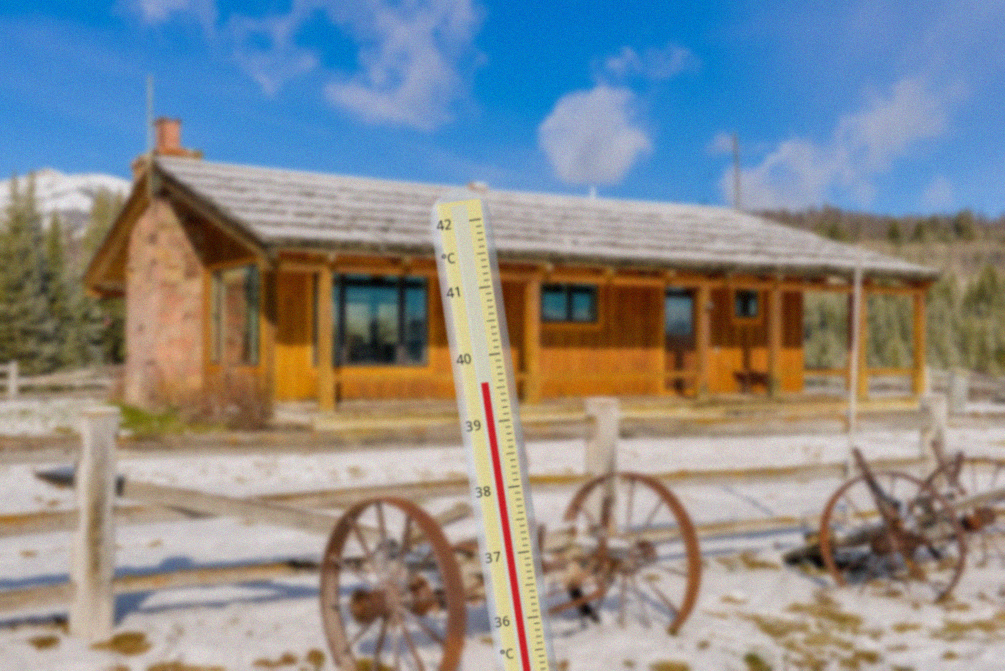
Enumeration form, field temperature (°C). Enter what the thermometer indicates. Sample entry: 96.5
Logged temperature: 39.6
